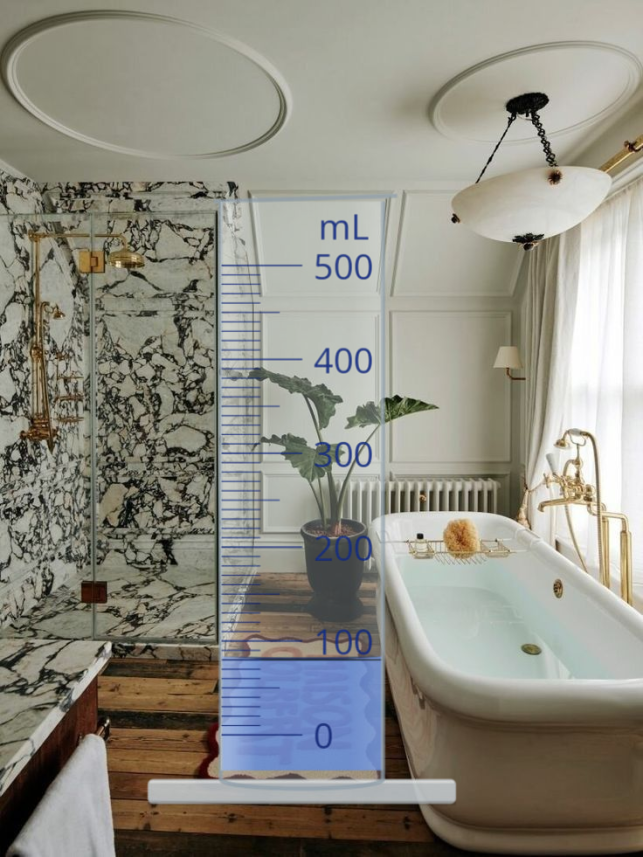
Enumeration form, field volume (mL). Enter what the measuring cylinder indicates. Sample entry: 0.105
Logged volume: 80
